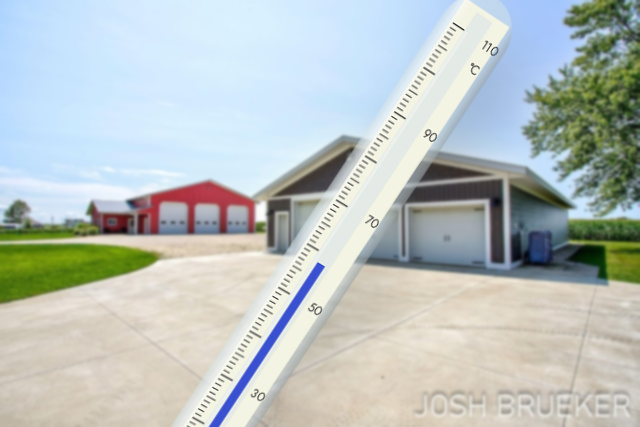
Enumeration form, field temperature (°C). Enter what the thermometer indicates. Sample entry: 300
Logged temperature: 58
